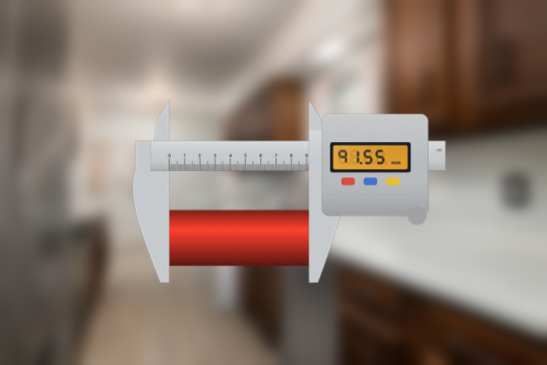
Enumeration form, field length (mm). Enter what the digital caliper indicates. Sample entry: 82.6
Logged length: 91.55
